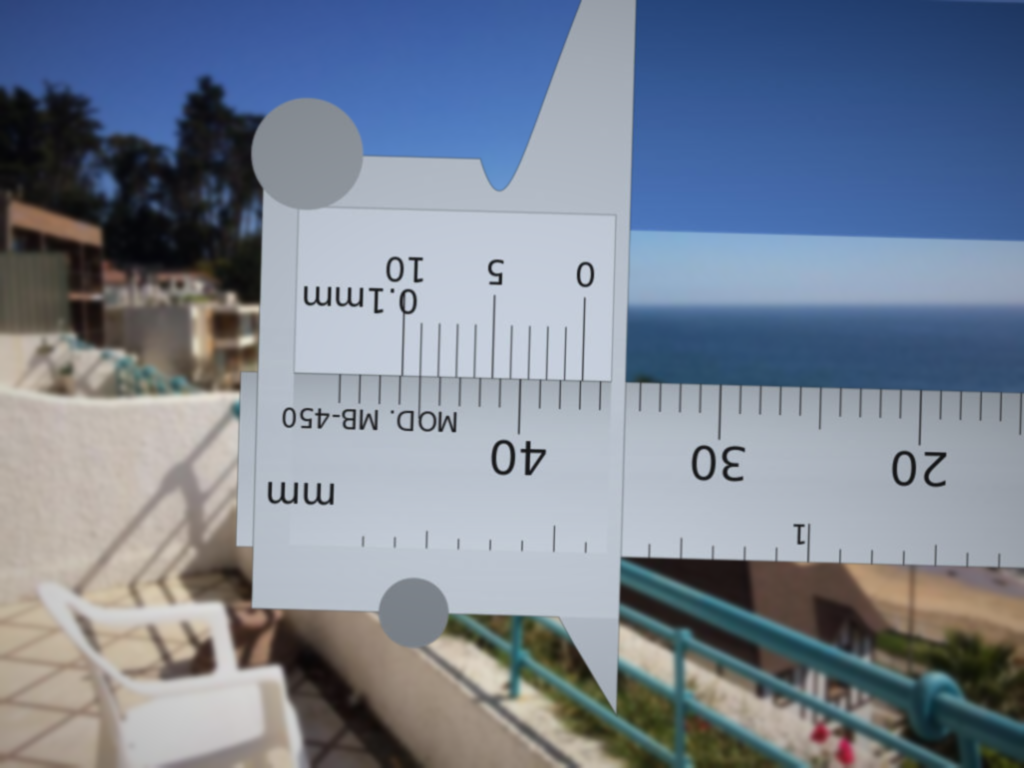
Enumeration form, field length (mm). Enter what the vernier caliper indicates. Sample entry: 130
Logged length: 36.9
